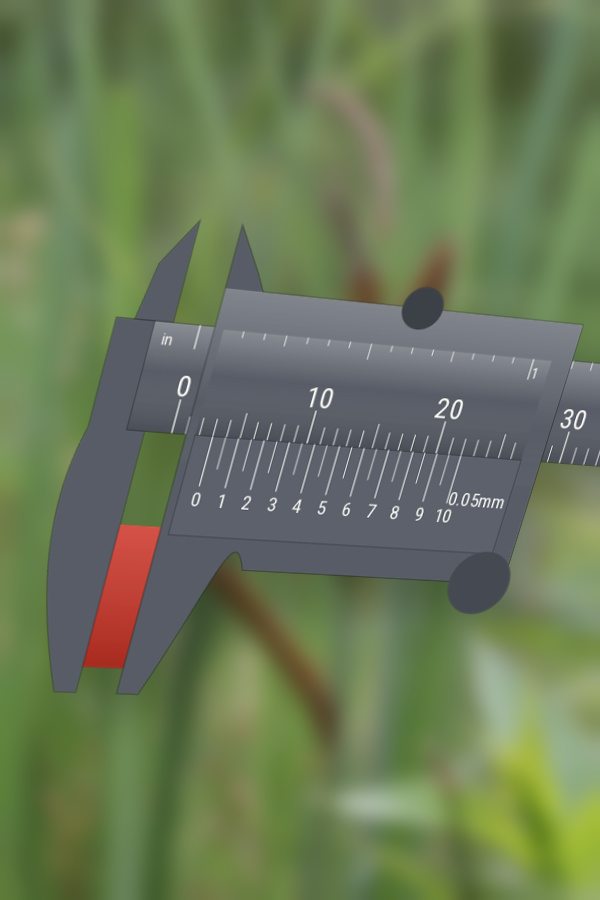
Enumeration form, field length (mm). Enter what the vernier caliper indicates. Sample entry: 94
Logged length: 3.0
